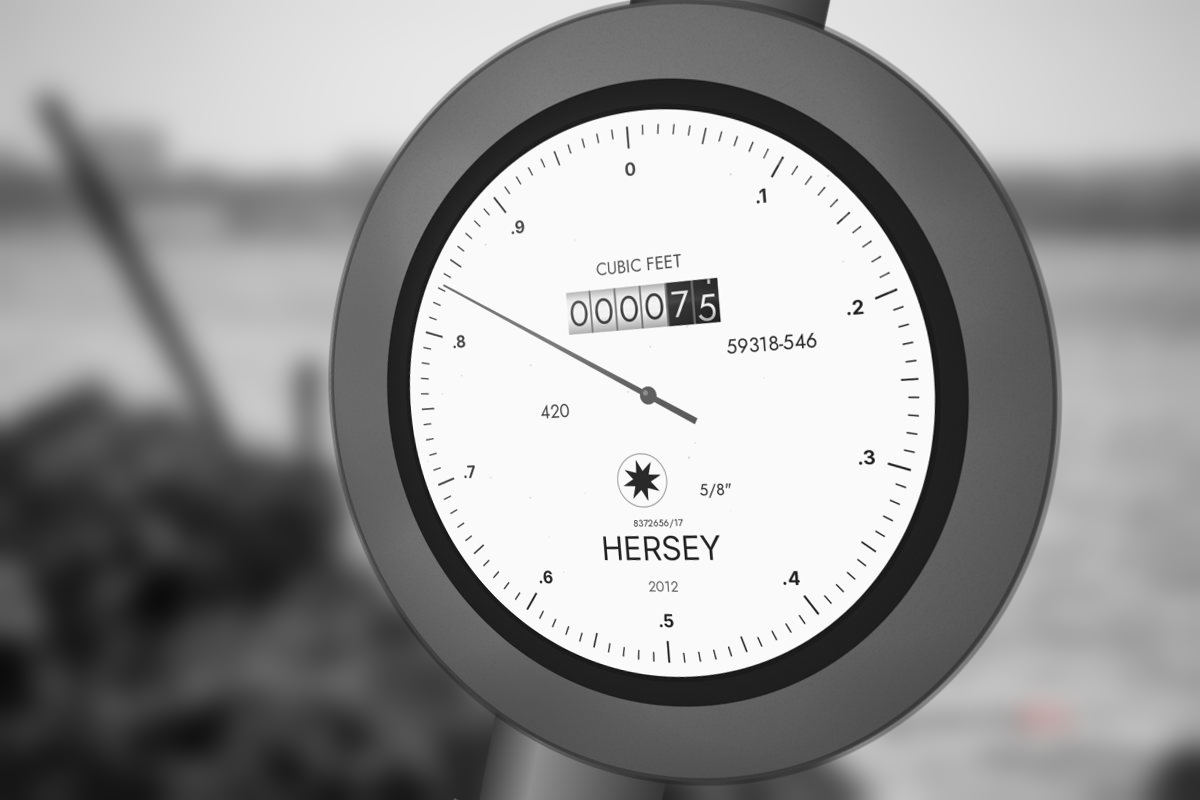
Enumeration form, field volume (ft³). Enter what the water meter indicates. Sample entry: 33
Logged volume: 74.83
